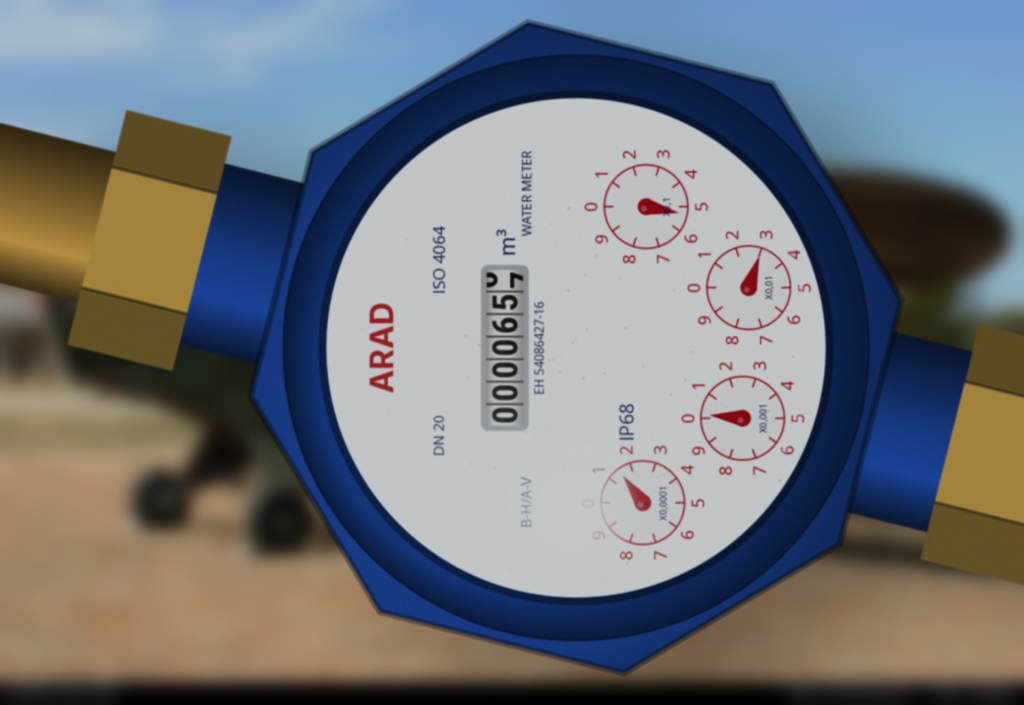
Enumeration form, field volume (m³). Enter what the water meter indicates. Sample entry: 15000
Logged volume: 656.5301
